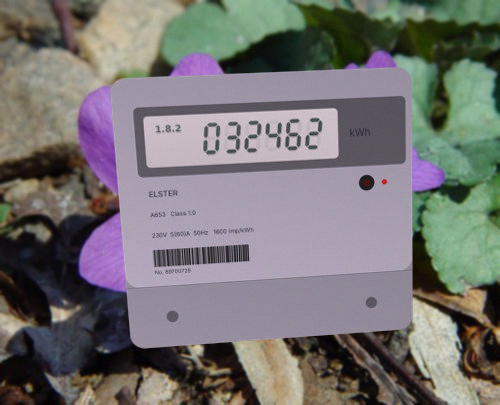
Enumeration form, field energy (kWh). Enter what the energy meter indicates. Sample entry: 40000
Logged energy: 32462
